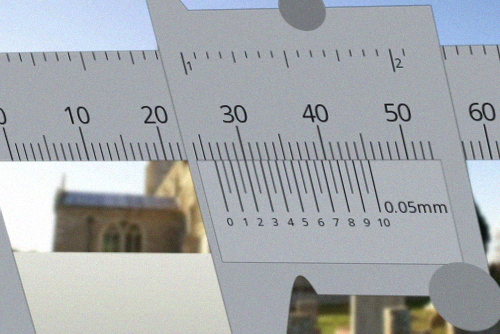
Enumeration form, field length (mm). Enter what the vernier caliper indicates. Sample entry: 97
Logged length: 26.2
